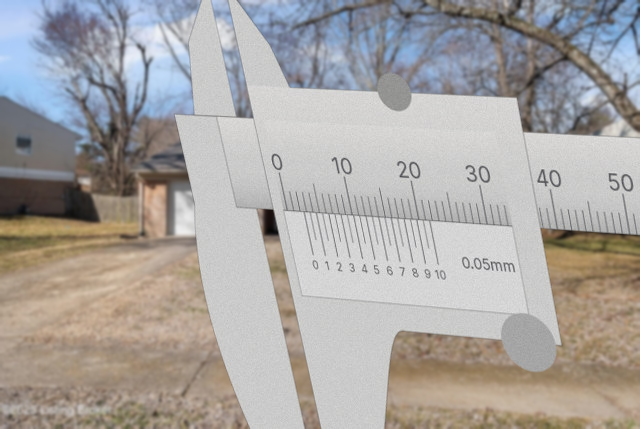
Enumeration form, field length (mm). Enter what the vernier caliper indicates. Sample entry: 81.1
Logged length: 2.6
